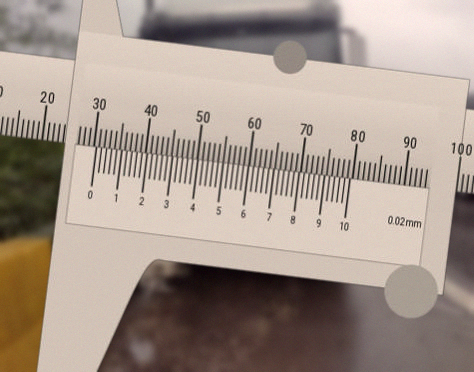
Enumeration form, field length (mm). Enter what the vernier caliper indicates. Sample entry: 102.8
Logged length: 30.5
